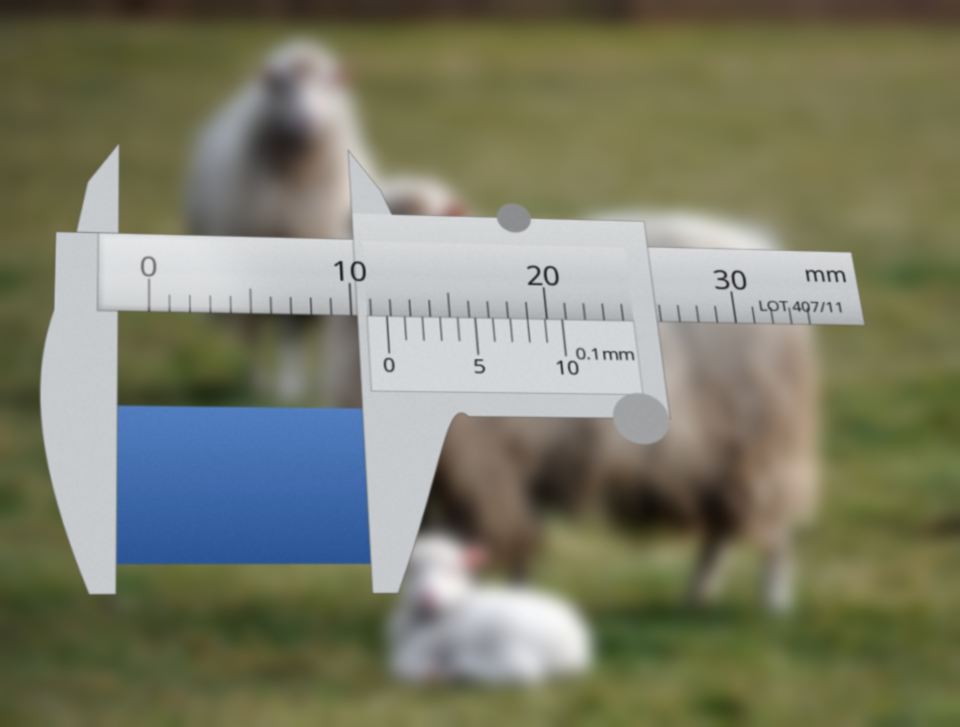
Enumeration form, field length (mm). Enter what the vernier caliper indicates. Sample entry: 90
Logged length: 11.8
